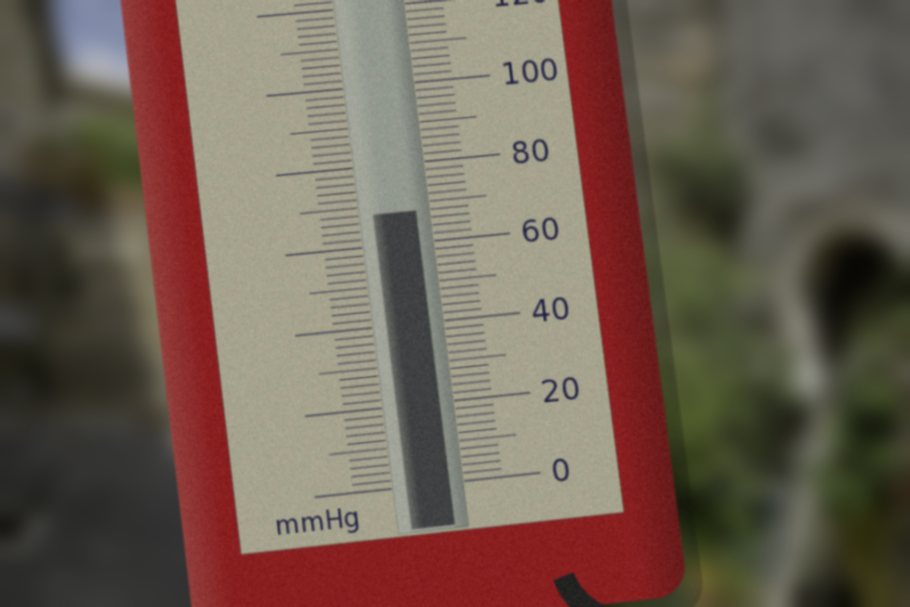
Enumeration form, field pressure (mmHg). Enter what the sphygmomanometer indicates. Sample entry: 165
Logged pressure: 68
